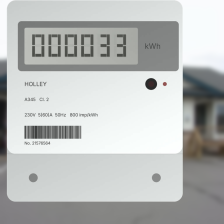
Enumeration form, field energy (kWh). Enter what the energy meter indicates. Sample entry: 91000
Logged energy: 33
